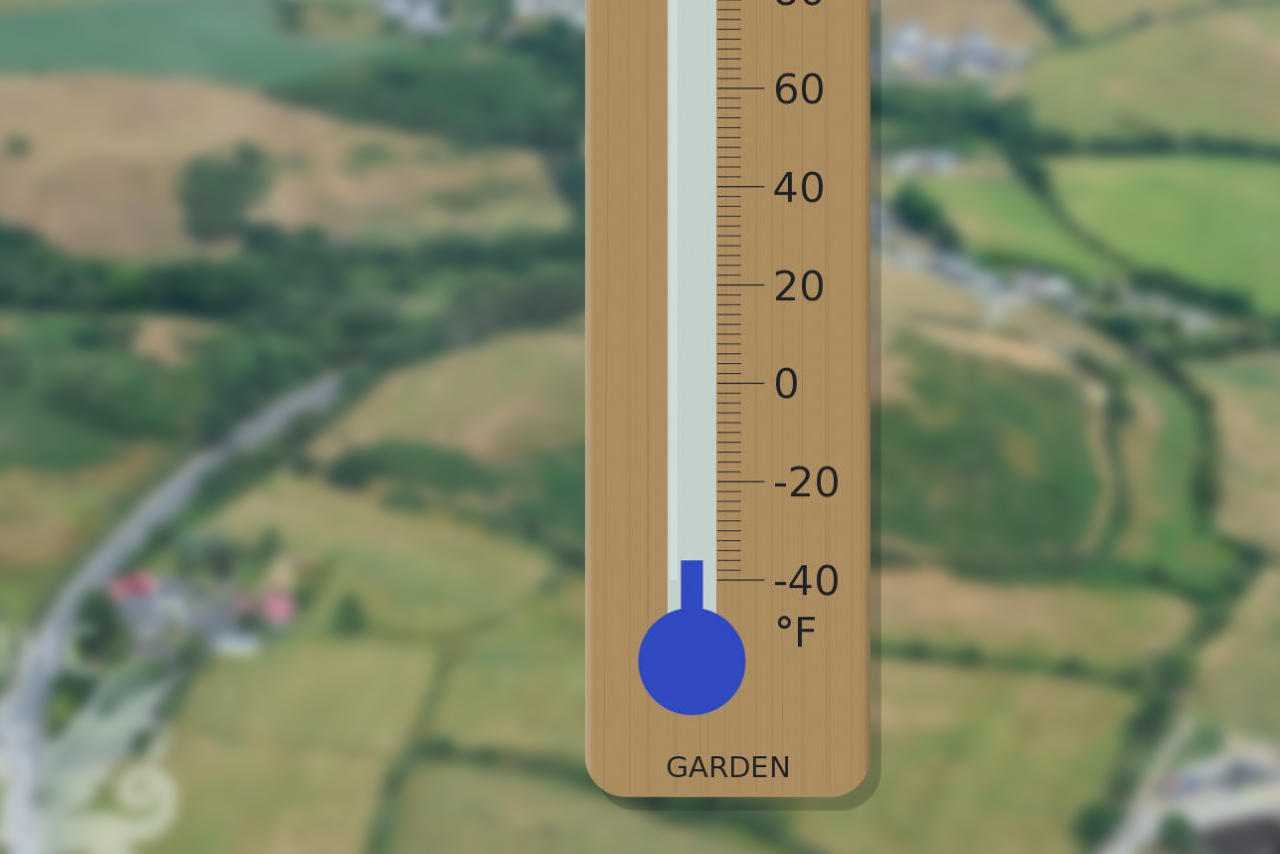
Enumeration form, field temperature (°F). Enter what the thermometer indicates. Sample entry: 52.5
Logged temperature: -36
